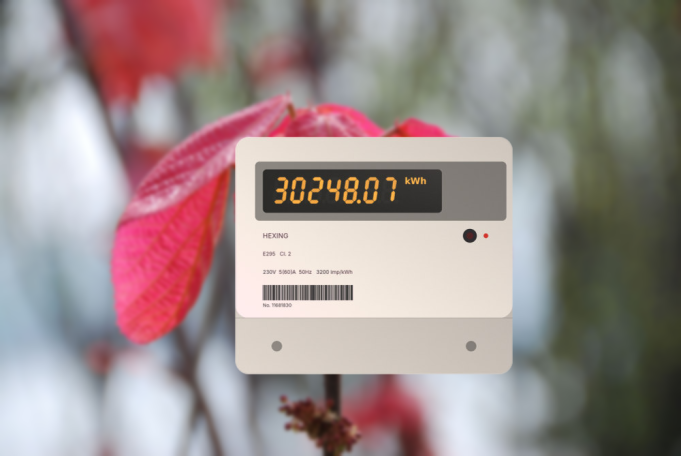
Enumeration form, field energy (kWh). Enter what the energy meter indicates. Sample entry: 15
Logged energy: 30248.07
